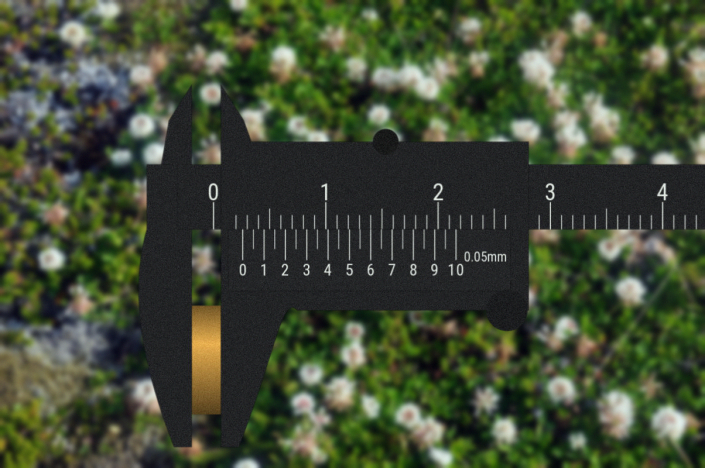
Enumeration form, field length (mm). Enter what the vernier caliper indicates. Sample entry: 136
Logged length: 2.6
